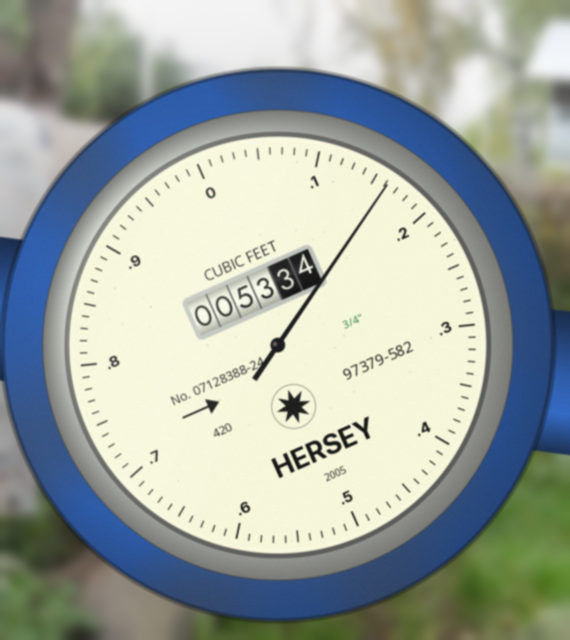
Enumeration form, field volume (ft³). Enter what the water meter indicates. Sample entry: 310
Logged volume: 5334.16
